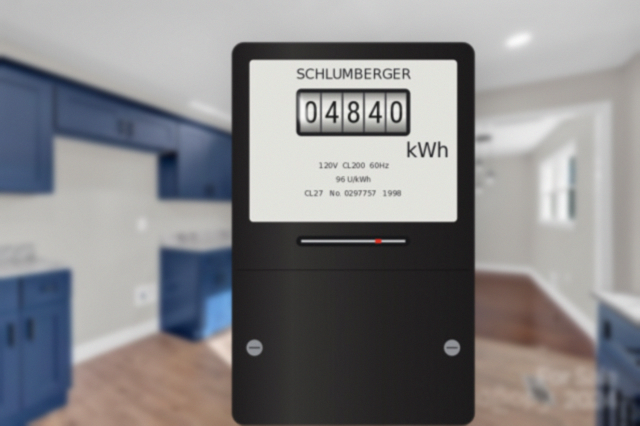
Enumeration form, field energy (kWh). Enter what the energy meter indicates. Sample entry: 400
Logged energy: 4840
